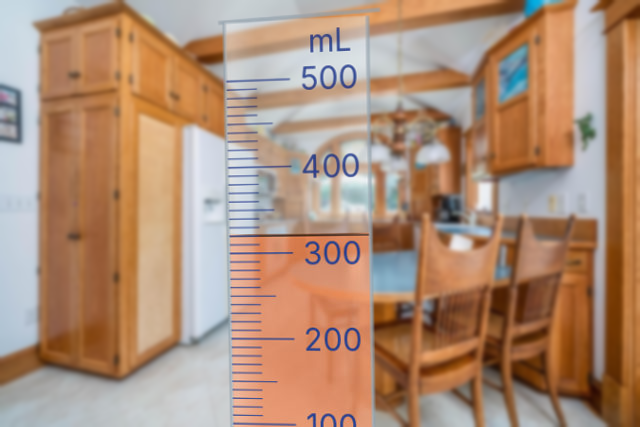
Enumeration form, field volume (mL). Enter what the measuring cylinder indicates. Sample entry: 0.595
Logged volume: 320
